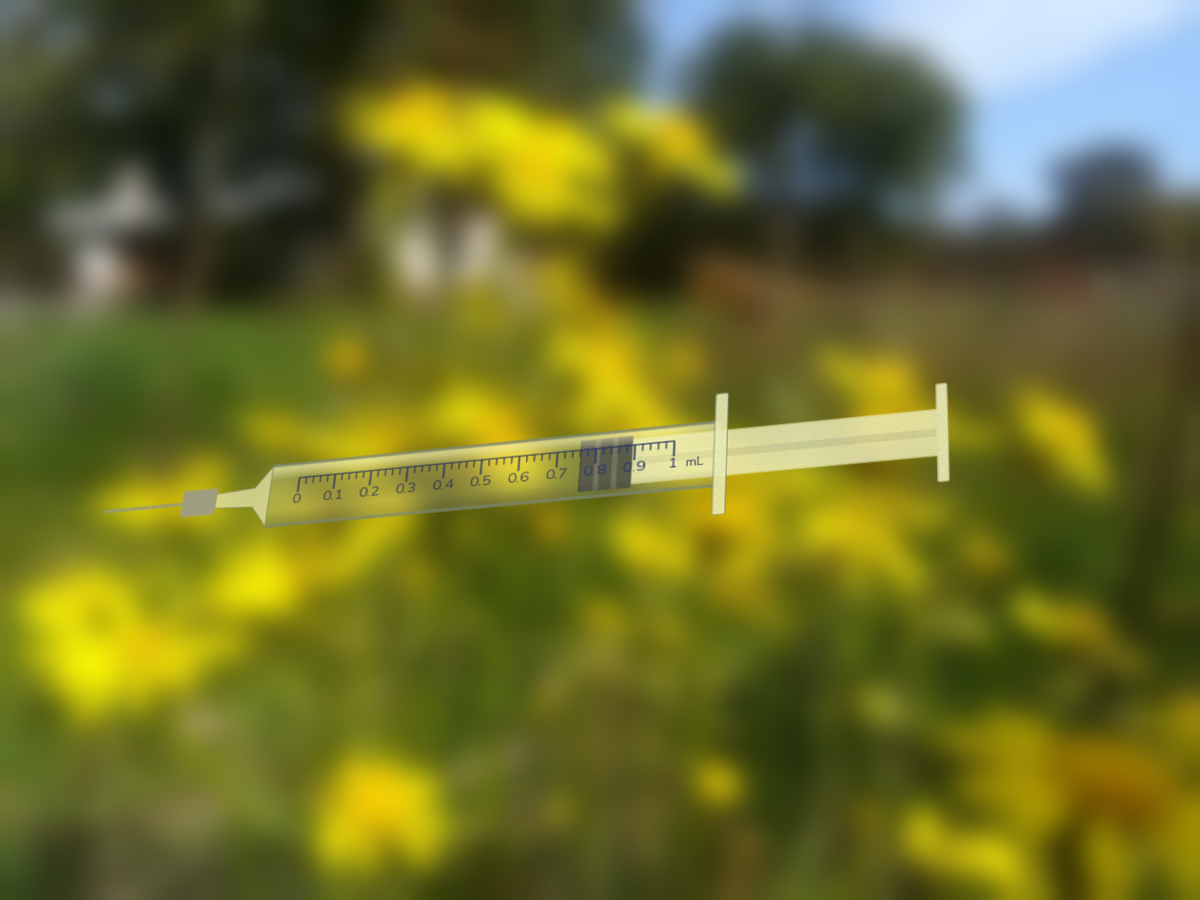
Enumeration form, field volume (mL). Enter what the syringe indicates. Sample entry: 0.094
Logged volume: 0.76
